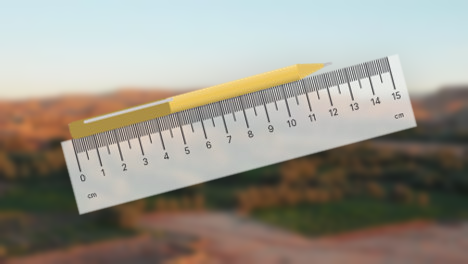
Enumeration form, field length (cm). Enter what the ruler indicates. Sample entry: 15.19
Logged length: 12.5
